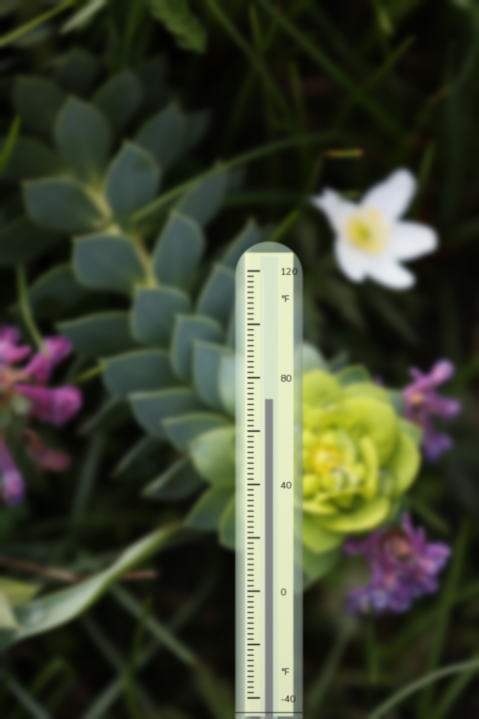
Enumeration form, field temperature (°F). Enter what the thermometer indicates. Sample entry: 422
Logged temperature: 72
